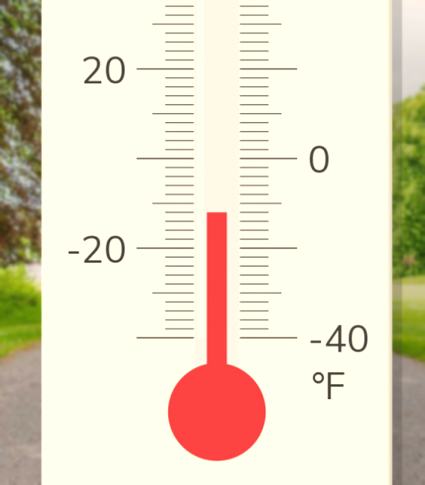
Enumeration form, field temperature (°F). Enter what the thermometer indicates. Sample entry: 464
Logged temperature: -12
